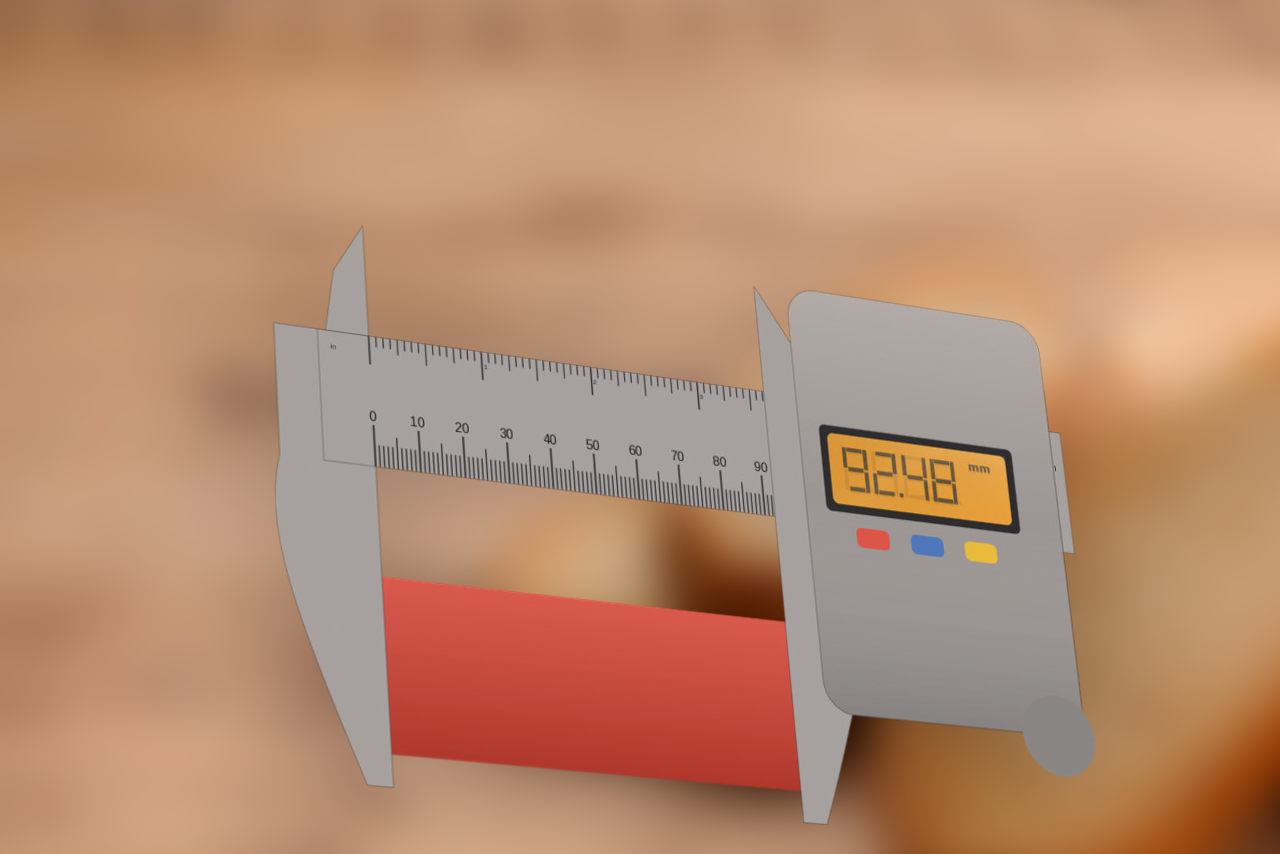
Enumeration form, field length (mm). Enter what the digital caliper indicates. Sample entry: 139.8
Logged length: 92.48
